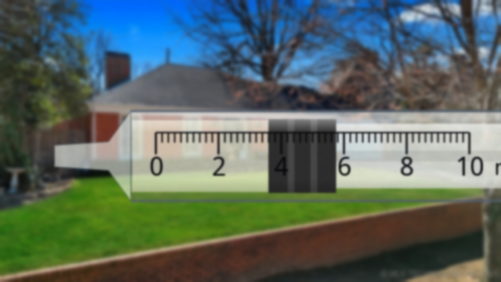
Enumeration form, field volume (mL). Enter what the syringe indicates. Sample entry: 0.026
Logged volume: 3.6
